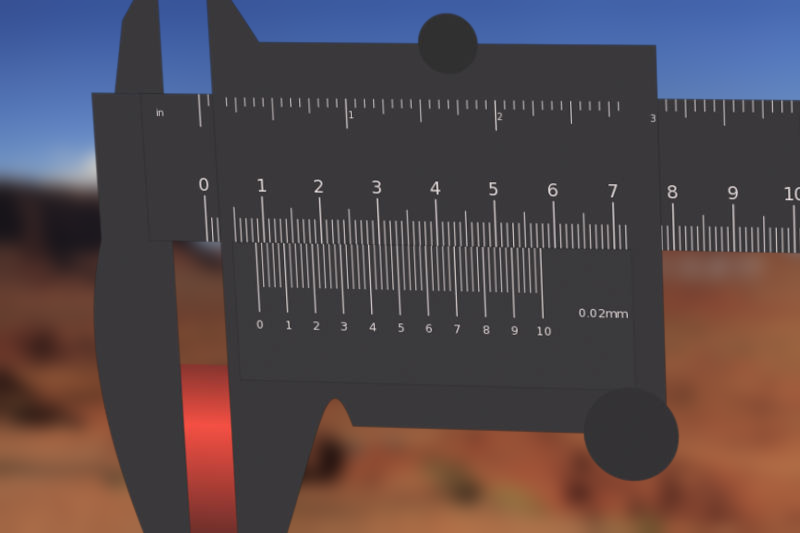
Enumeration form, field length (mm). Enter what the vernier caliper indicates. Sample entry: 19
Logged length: 8.5
